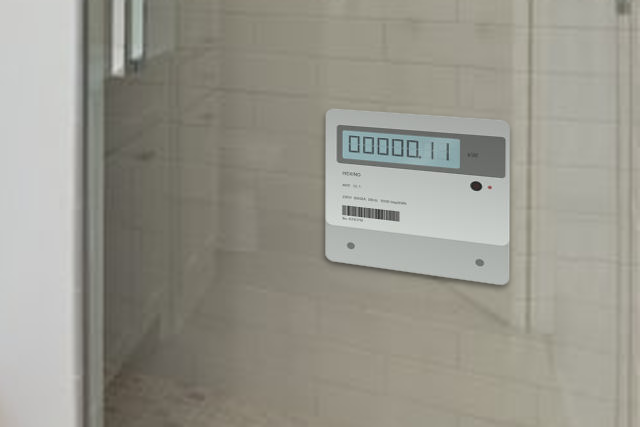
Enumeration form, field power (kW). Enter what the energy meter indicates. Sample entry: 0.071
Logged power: 0.11
